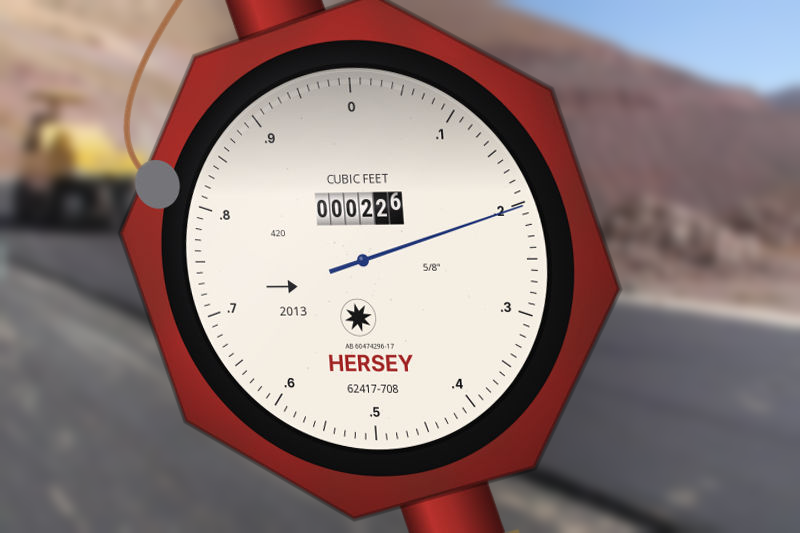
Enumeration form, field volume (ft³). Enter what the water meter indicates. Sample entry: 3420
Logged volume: 226.20
